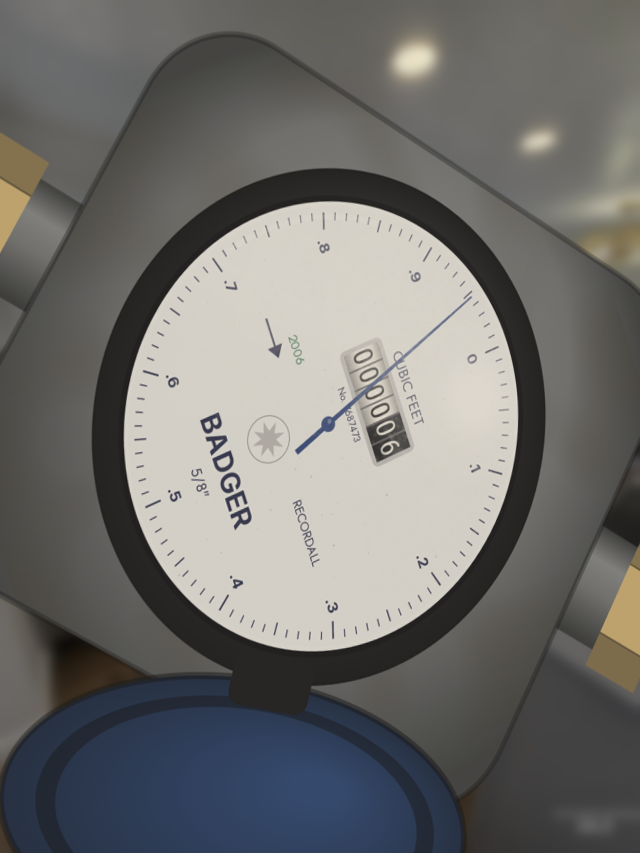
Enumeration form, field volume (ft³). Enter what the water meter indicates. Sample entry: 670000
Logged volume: 5.95
